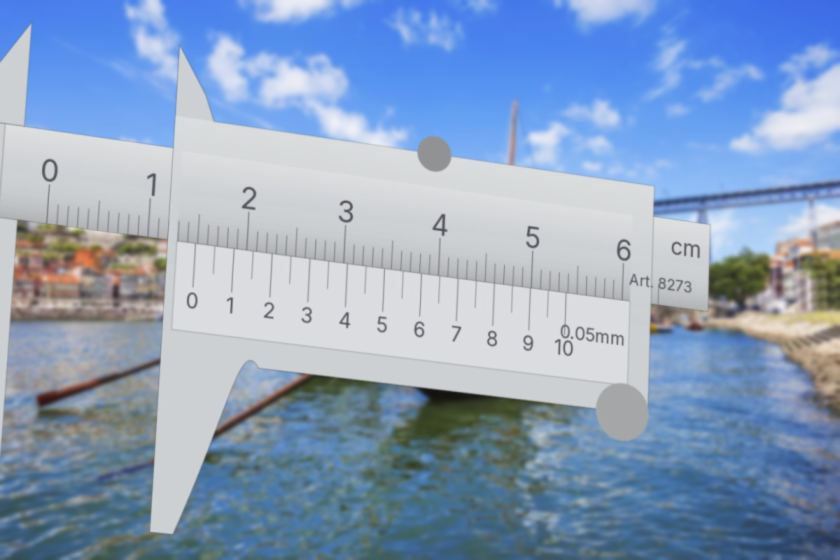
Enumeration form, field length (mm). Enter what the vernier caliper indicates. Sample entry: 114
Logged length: 14.8
